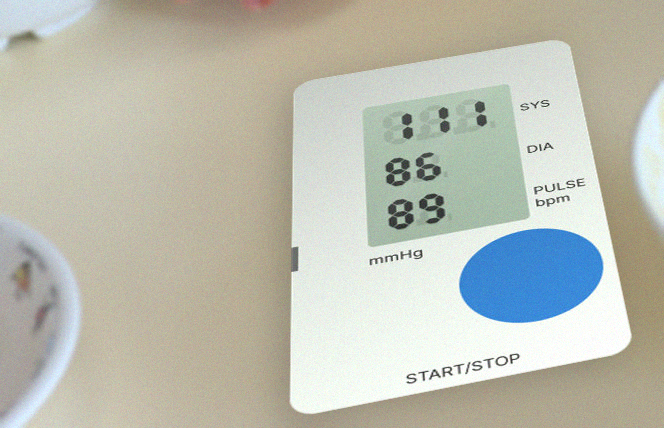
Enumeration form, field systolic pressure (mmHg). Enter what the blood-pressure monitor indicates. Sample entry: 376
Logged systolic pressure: 111
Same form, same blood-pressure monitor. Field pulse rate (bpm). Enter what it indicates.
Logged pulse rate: 89
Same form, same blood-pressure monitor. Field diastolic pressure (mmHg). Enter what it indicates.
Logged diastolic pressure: 86
